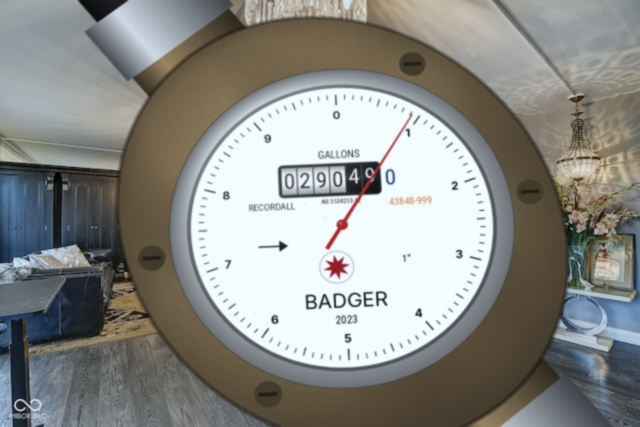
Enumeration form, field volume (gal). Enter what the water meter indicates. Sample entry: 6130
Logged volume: 290490.9
